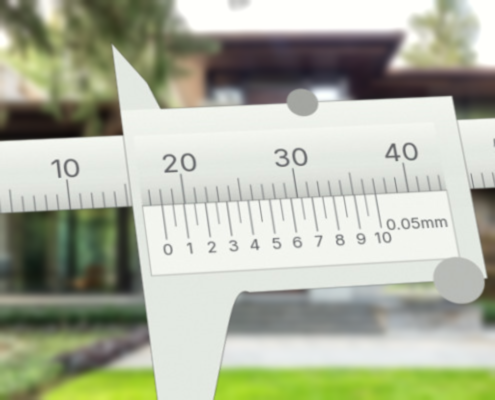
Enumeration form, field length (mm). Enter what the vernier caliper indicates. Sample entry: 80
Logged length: 18.0
